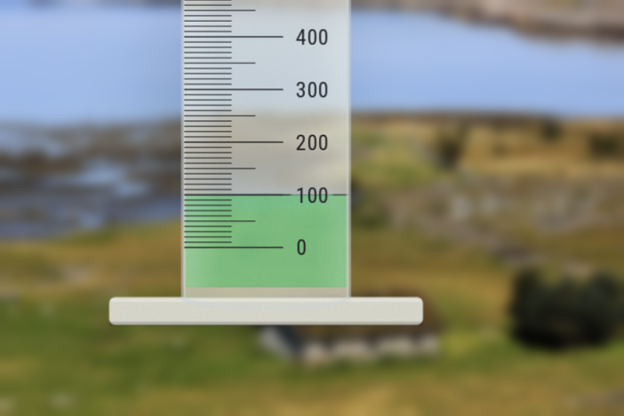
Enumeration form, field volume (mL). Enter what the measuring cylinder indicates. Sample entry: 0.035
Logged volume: 100
